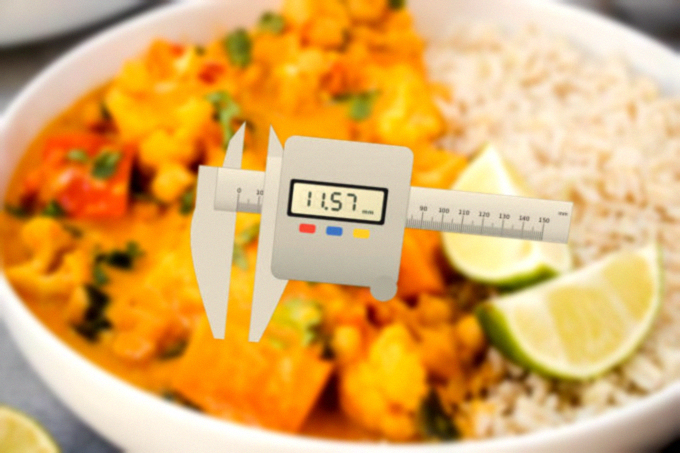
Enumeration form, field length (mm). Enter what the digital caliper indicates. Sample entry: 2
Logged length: 11.57
